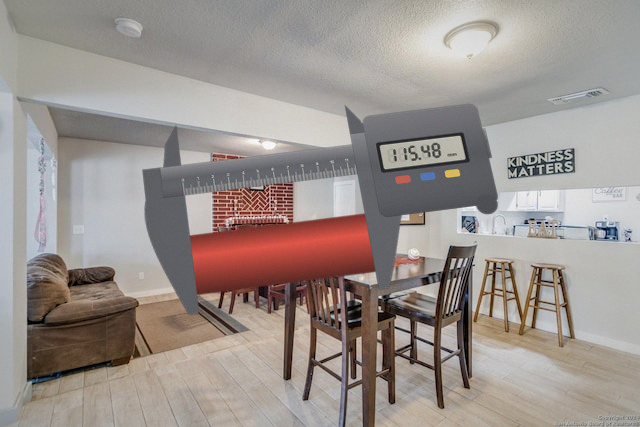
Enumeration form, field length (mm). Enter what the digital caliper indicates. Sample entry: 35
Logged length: 115.48
